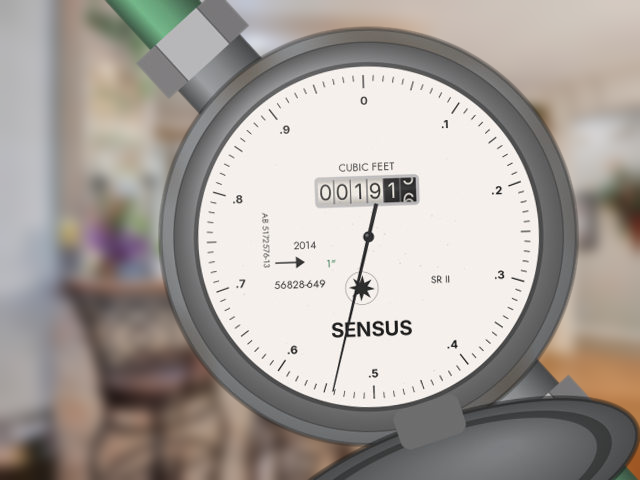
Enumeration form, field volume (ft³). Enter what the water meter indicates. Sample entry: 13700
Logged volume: 1915.54
